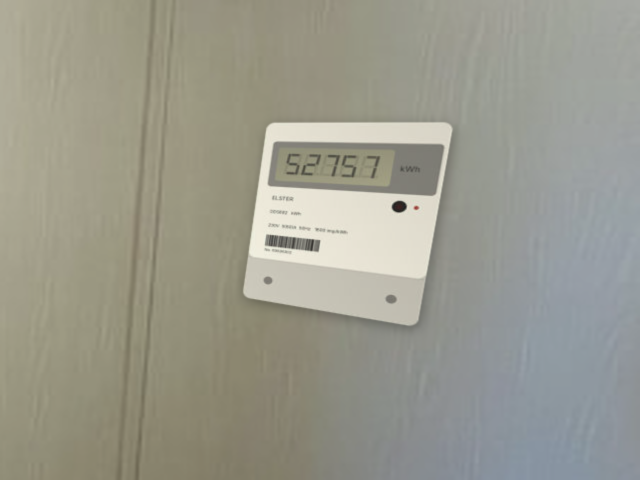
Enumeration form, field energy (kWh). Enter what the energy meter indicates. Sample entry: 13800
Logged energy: 52757
